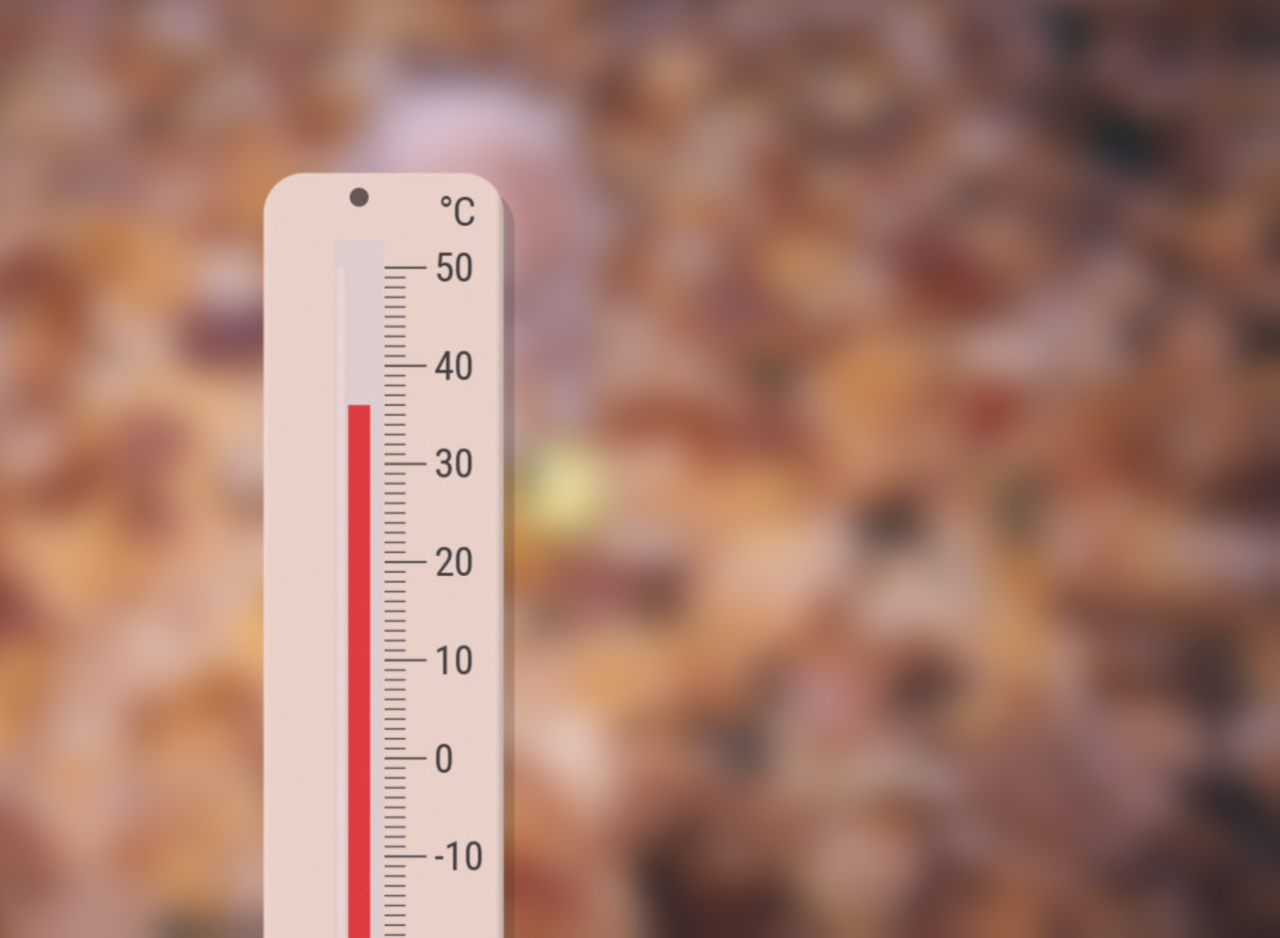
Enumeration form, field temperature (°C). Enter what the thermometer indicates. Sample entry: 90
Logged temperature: 36
